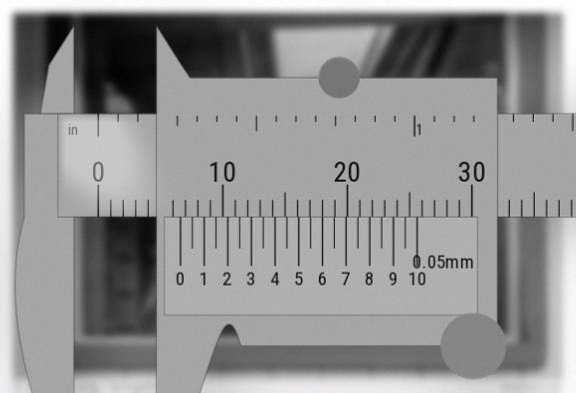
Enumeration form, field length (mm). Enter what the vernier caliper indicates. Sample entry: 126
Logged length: 6.6
